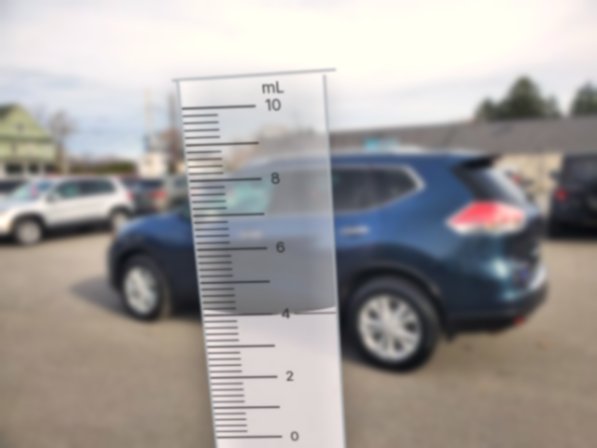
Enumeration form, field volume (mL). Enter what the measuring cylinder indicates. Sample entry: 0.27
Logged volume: 4
